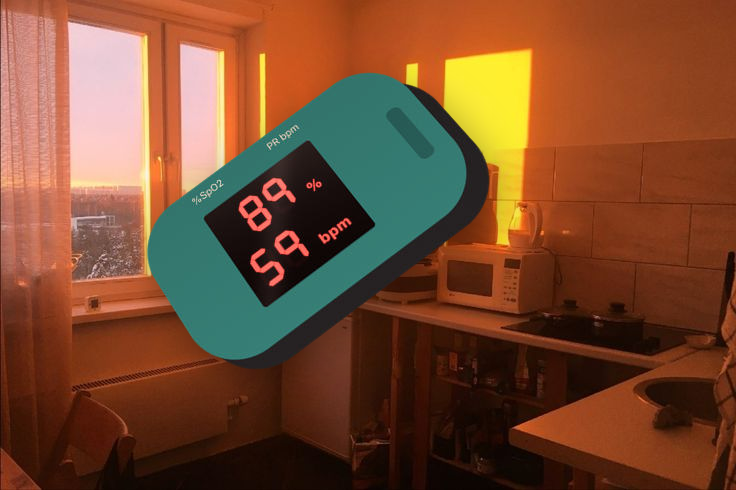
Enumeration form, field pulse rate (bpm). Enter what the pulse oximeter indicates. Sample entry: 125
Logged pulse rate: 59
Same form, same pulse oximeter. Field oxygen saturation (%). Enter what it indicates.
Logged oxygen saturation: 89
